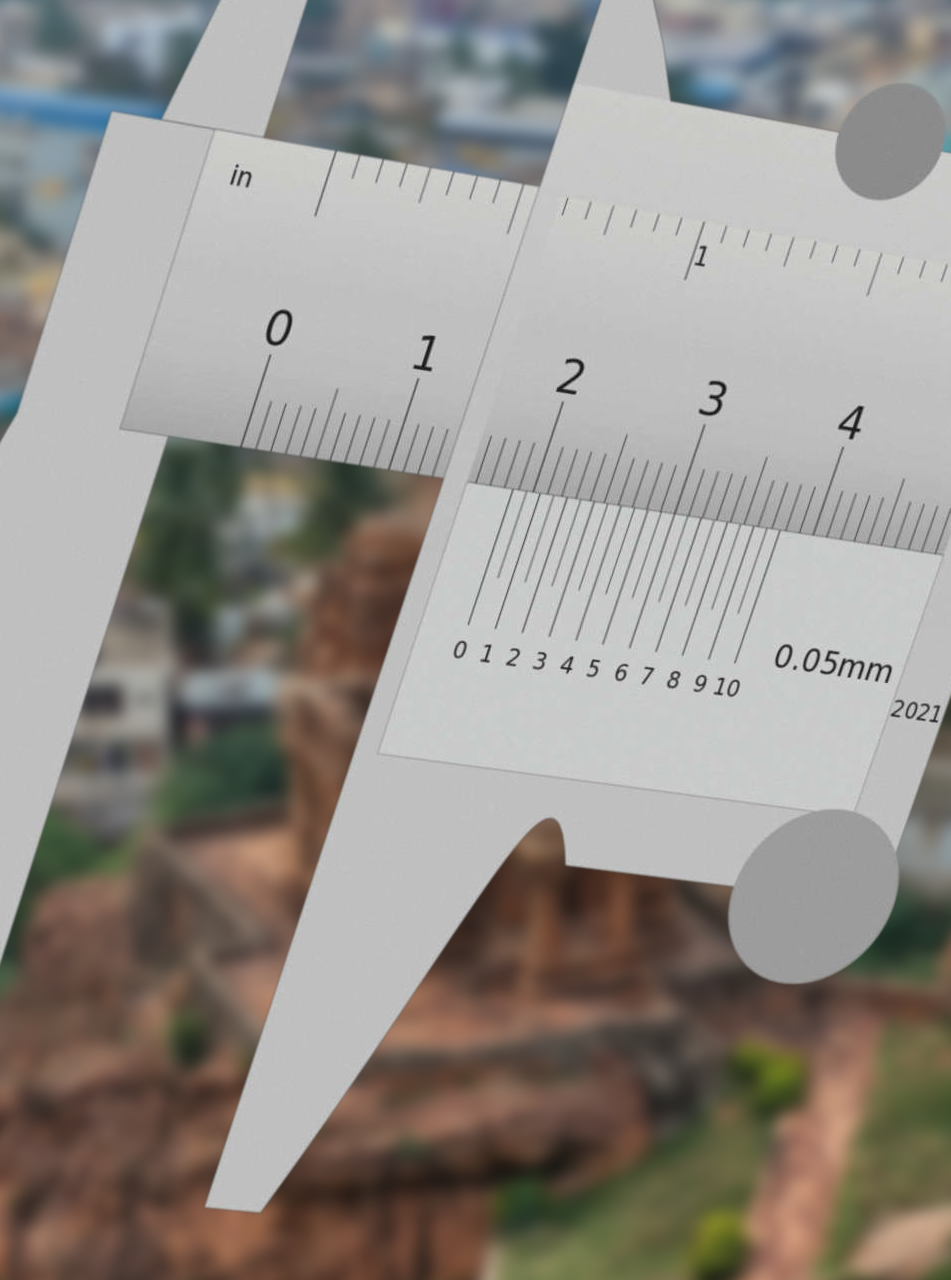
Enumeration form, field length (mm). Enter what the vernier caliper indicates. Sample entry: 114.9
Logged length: 18.6
